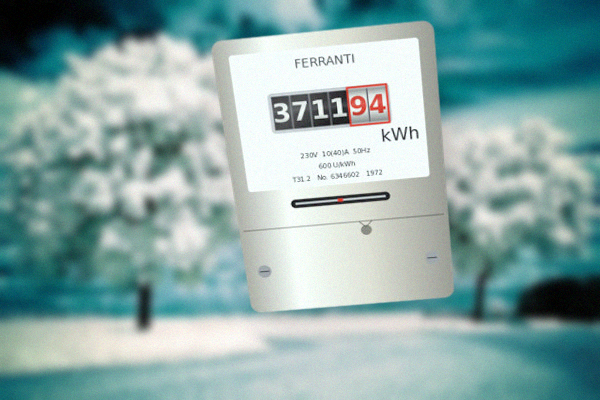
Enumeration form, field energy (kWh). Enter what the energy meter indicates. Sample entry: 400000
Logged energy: 3711.94
